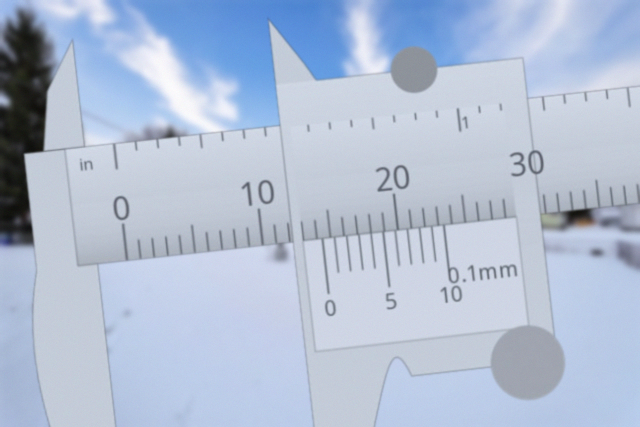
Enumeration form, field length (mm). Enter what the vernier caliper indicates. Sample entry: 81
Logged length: 14.4
